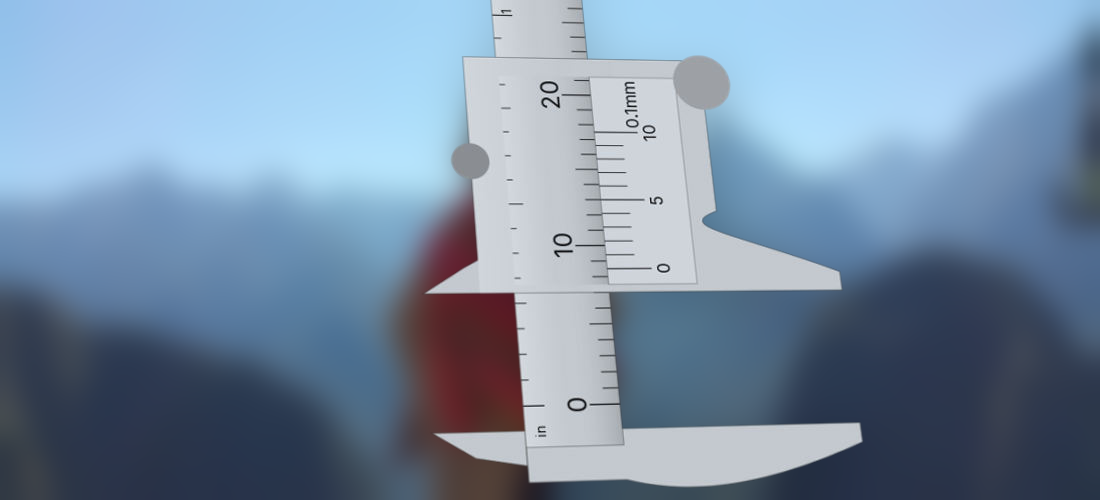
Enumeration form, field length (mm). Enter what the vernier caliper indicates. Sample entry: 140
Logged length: 8.5
